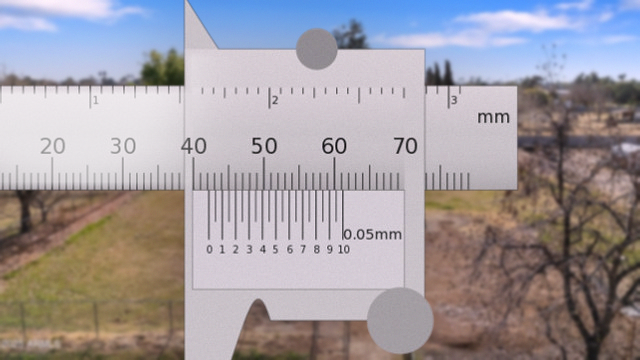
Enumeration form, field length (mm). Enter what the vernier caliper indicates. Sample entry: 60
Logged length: 42.2
